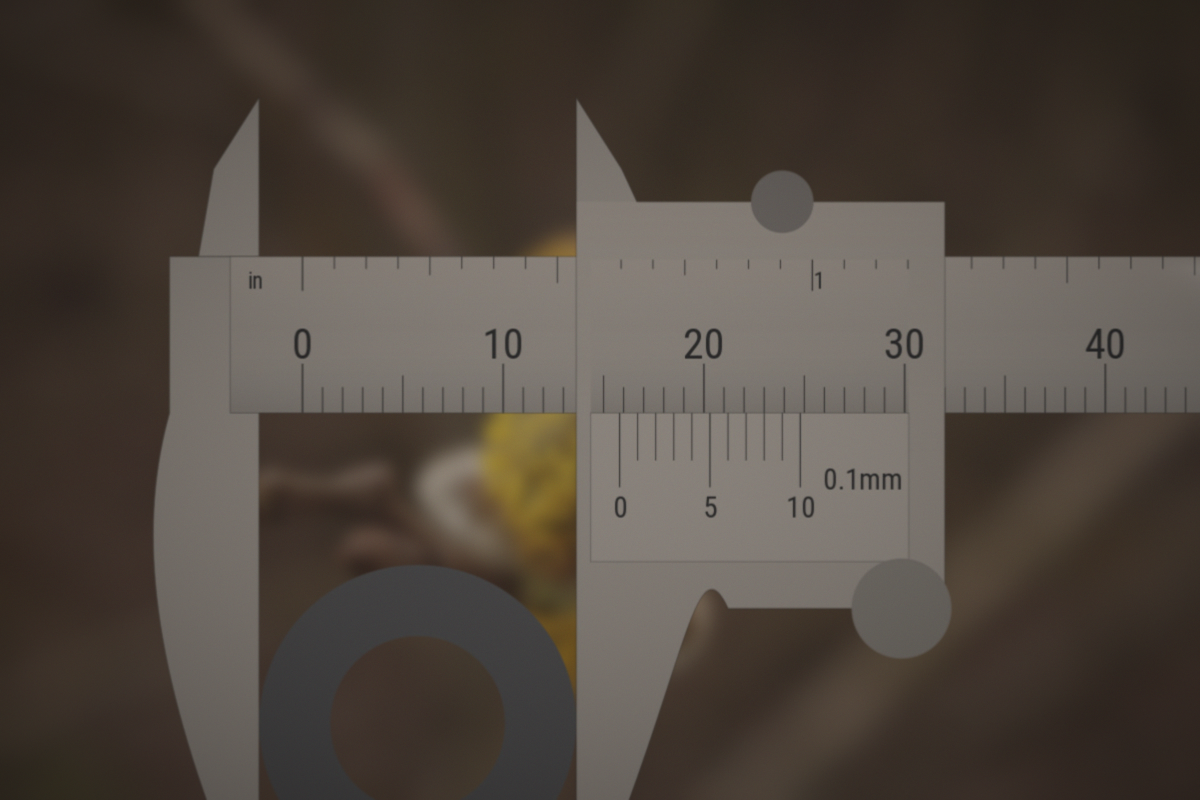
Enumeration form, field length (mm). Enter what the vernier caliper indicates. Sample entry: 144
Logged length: 15.8
